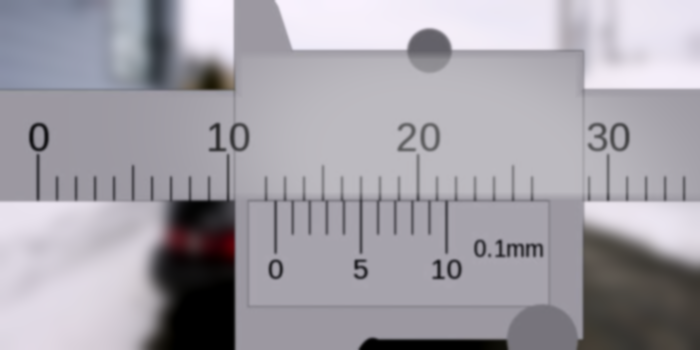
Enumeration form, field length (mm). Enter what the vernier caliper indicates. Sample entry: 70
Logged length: 12.5
